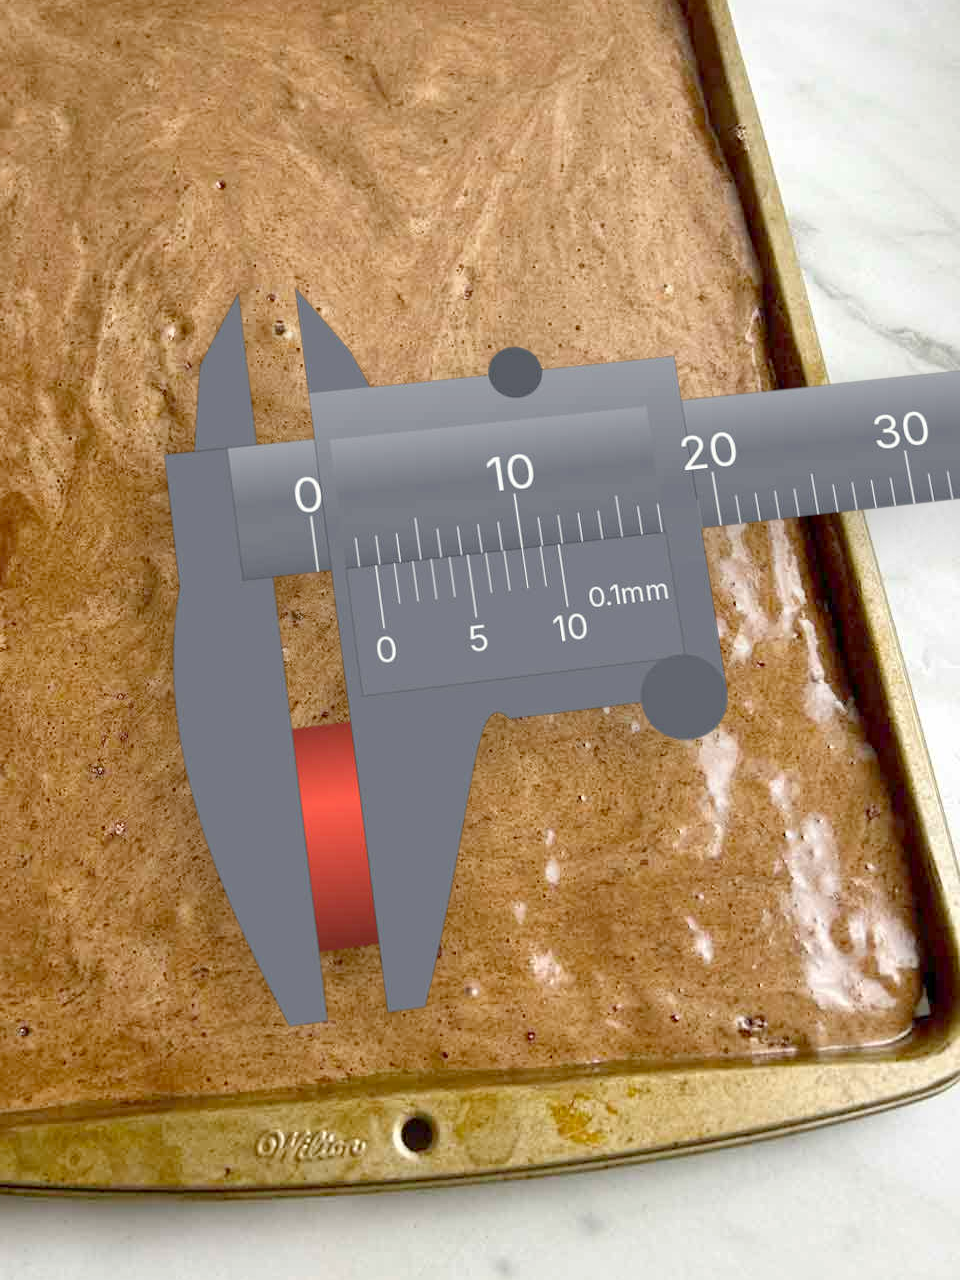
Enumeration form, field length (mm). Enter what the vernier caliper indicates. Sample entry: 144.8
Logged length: 2.8
